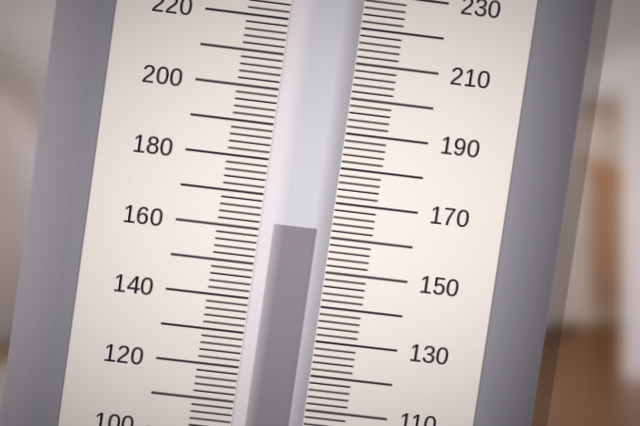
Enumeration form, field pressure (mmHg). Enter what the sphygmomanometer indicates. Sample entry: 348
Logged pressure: 162
